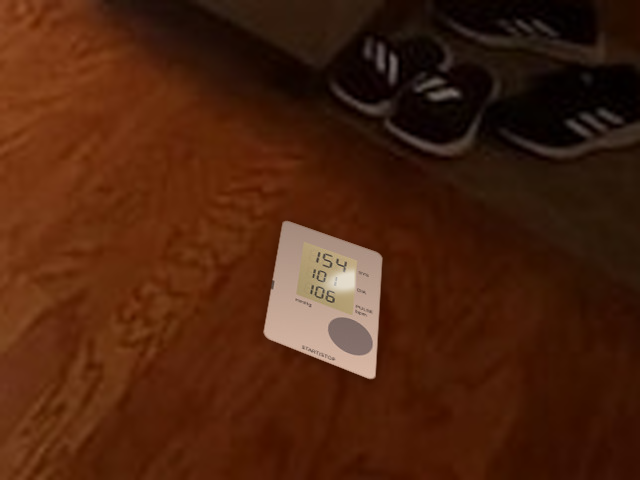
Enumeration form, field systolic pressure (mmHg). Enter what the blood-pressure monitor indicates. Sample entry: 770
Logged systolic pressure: 154
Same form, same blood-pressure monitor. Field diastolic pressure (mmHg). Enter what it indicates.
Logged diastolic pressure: 101
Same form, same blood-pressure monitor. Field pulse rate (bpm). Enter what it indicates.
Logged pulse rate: 106
